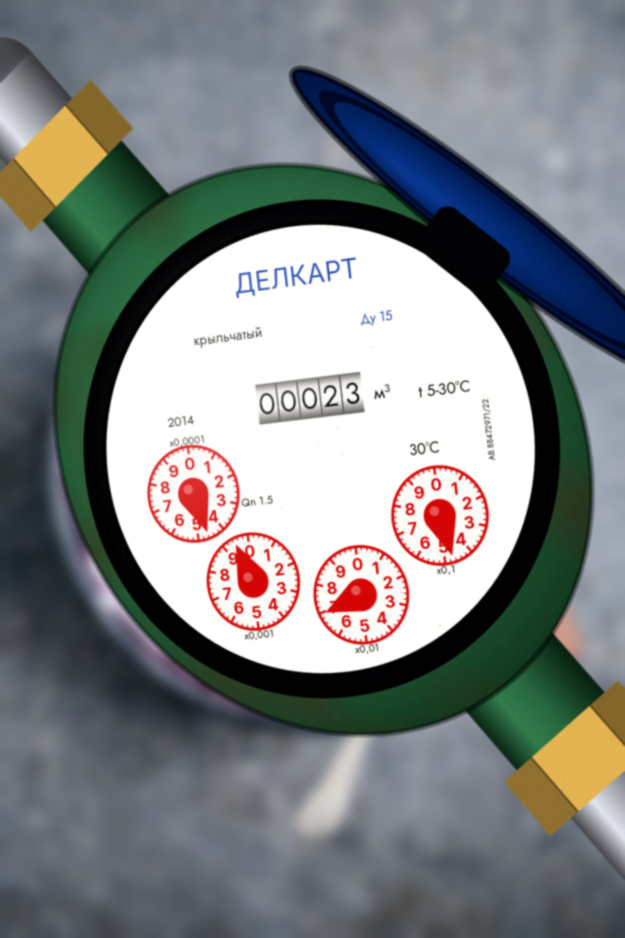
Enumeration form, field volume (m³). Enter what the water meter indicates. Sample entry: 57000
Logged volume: 23.4694
